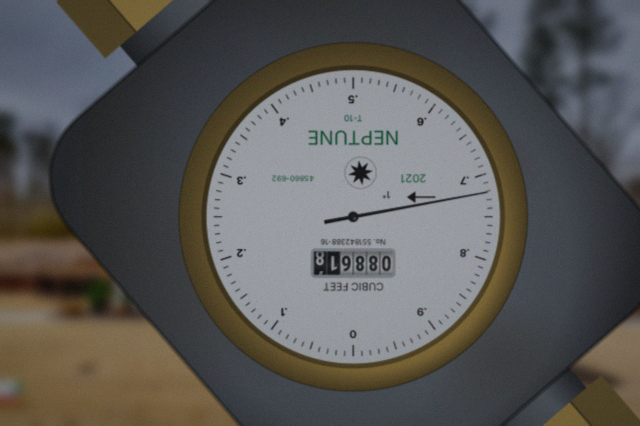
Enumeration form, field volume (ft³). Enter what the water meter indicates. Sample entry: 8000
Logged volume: 88617.72
